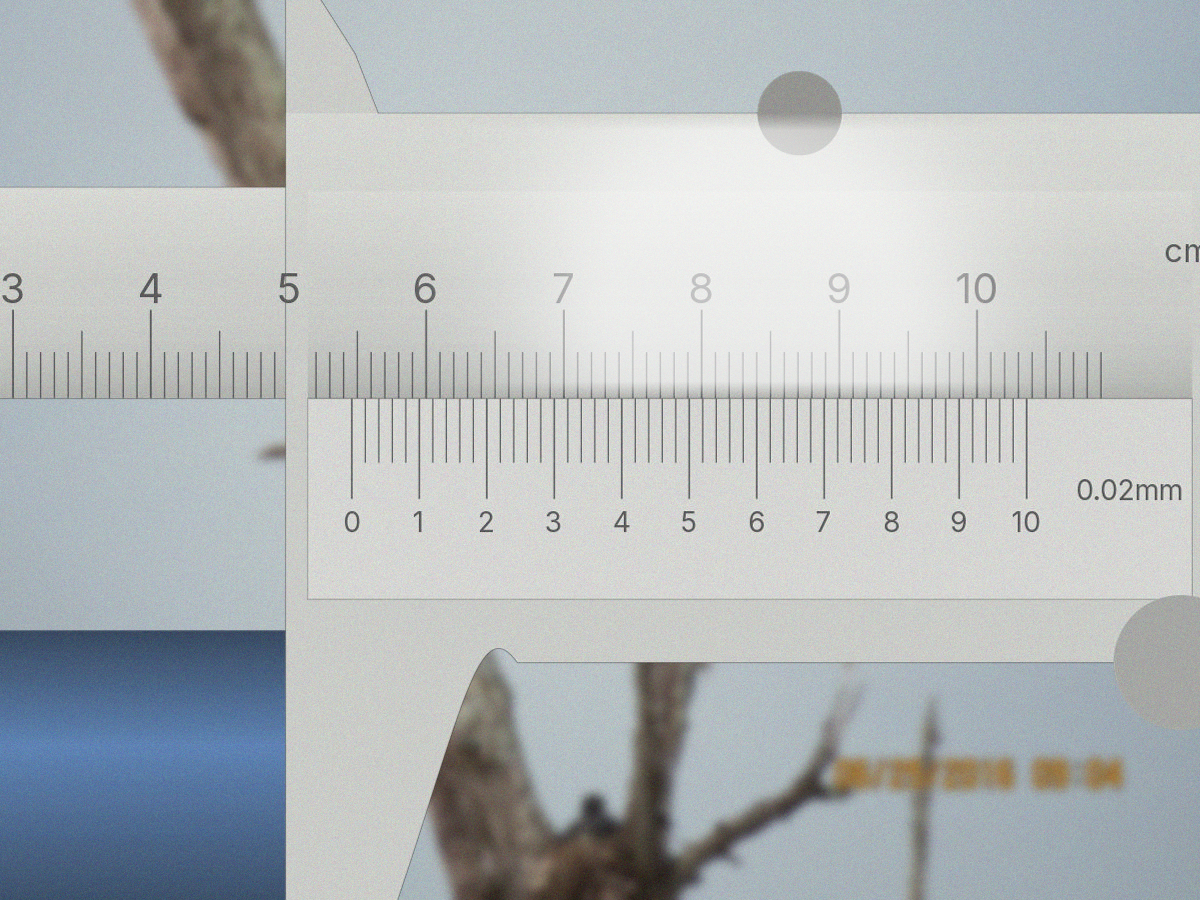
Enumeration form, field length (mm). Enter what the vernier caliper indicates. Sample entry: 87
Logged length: 54.6
